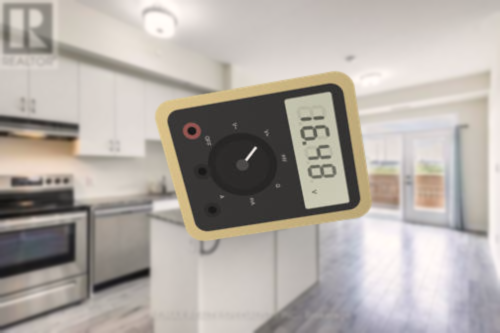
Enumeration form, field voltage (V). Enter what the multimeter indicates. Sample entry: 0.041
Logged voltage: 16.48
